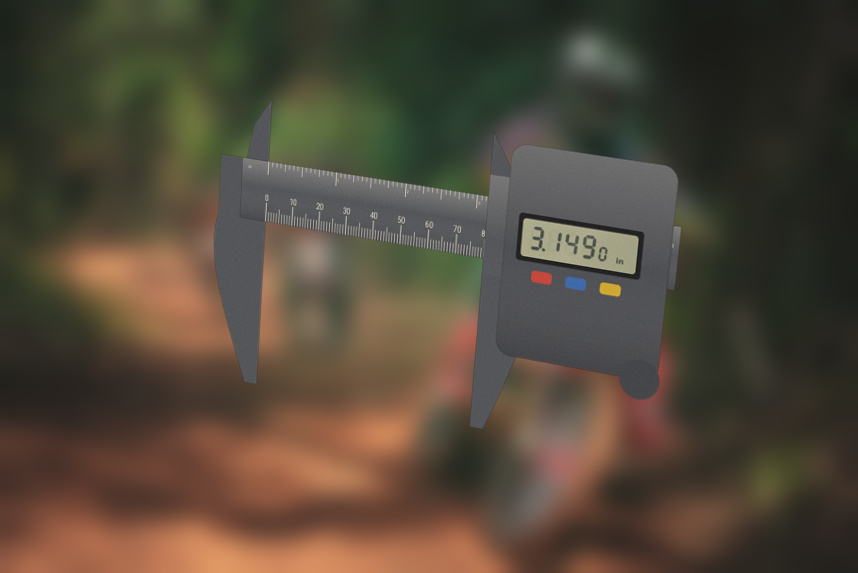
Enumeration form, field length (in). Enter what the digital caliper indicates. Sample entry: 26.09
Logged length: 3.1490
